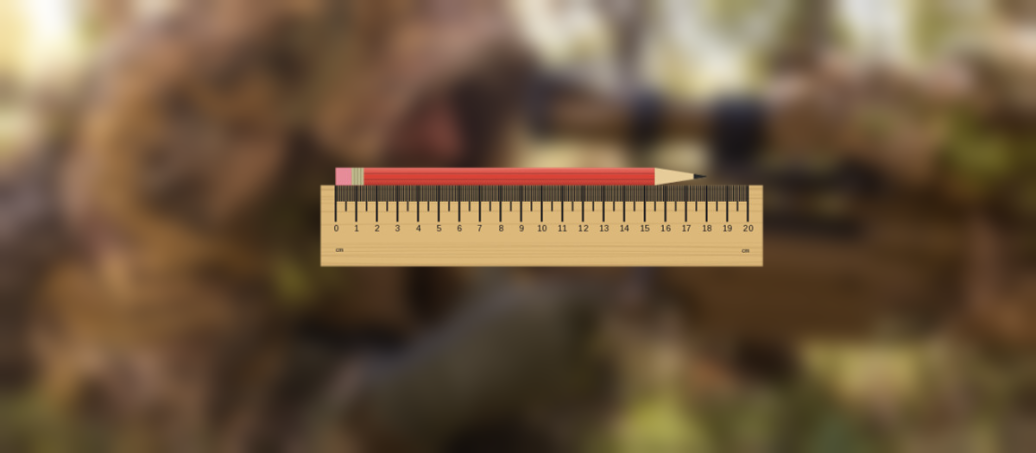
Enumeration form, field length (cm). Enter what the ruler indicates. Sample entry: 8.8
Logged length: 18
